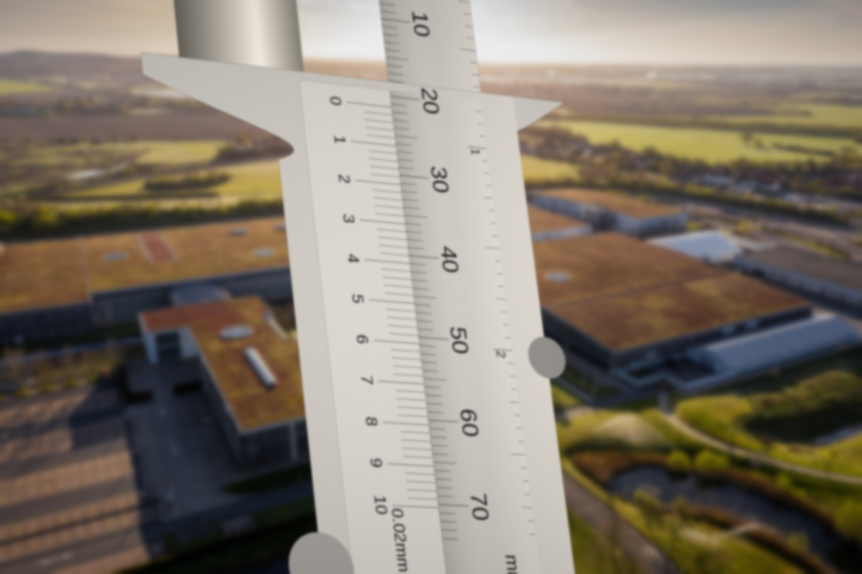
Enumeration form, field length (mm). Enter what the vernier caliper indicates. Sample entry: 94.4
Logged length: 21.4
